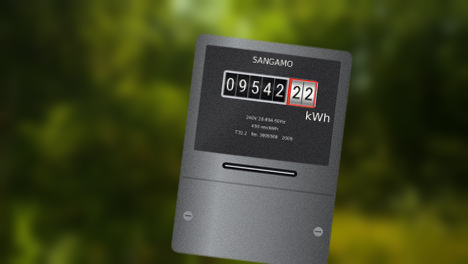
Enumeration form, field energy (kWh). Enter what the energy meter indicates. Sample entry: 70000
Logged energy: 9542.22
